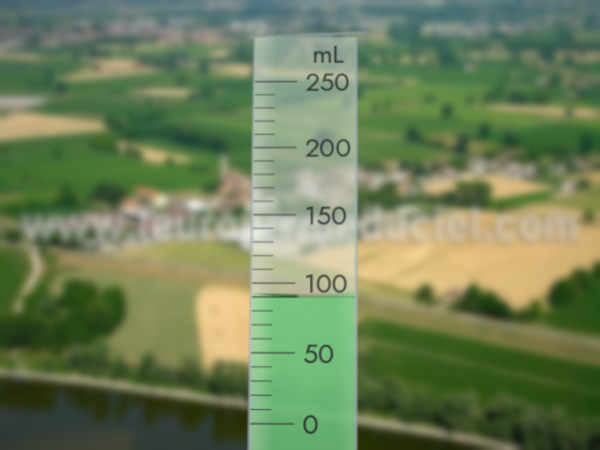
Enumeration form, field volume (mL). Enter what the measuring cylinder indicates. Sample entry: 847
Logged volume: 90
